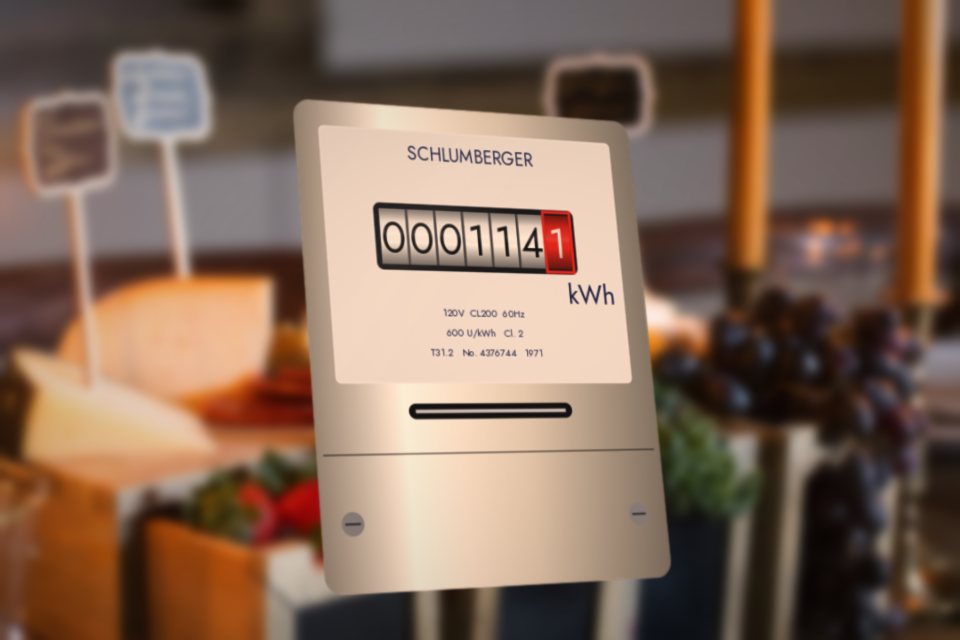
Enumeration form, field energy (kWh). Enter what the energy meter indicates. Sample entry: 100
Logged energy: 114.1
